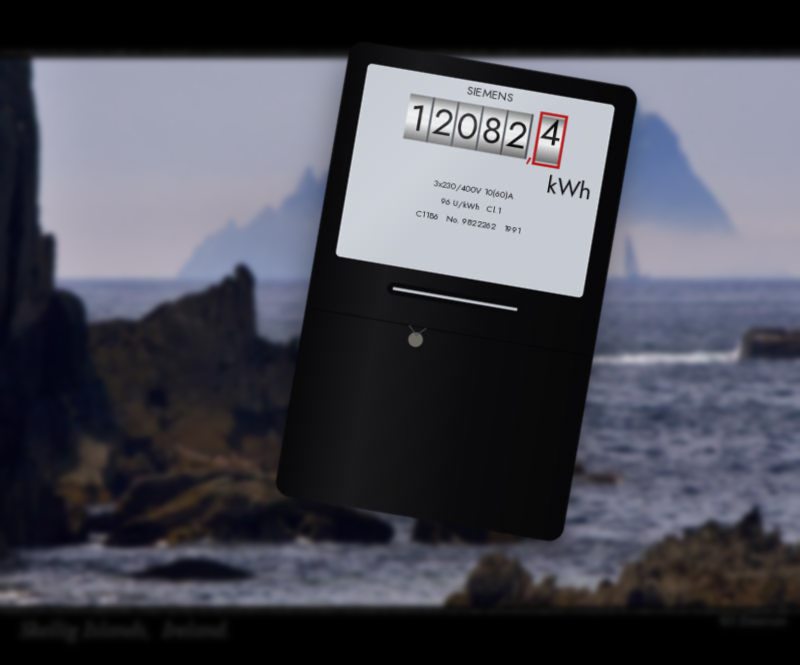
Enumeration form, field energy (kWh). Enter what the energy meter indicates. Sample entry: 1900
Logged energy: 12082.4
